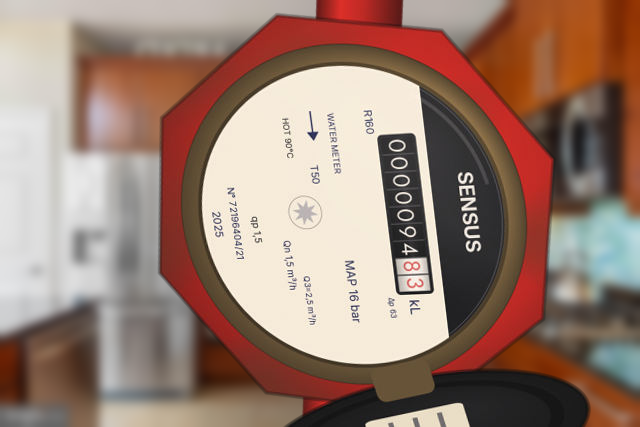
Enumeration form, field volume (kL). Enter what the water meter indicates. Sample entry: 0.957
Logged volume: 94.83
